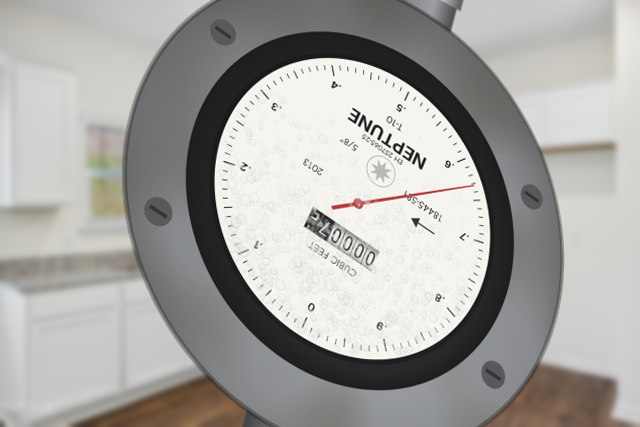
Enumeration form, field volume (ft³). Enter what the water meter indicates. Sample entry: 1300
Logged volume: 74.63
